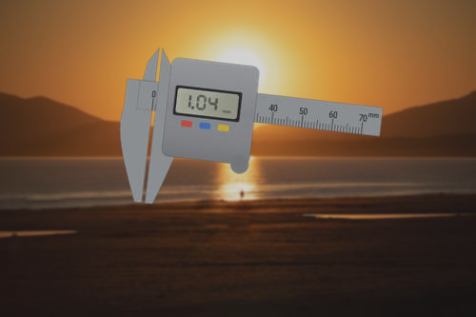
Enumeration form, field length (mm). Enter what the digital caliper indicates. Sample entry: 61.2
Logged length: 1.04
